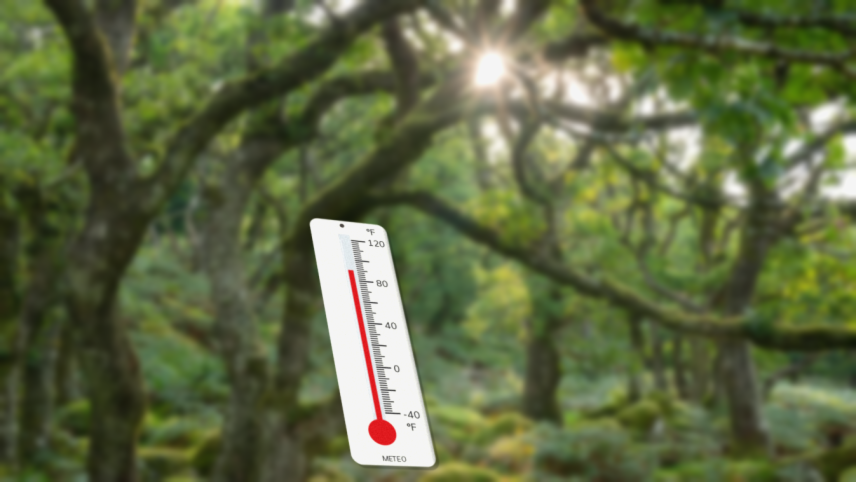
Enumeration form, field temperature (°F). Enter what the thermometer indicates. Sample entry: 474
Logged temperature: 90
